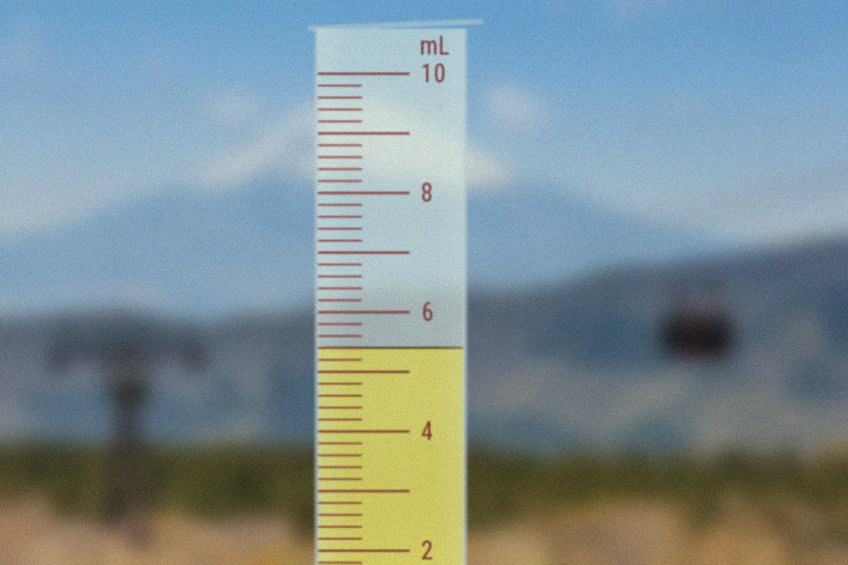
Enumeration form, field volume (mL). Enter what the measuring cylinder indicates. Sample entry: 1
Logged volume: 5.4
